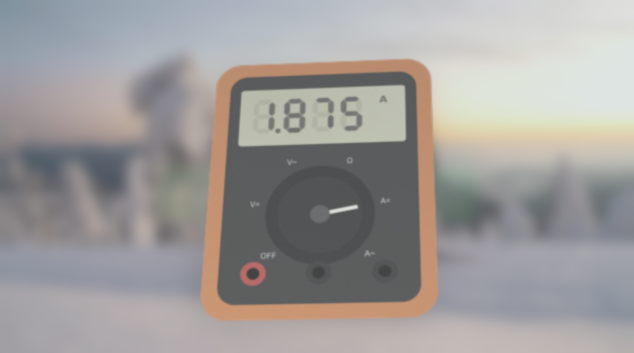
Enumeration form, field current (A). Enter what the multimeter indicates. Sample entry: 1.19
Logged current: 1.875
